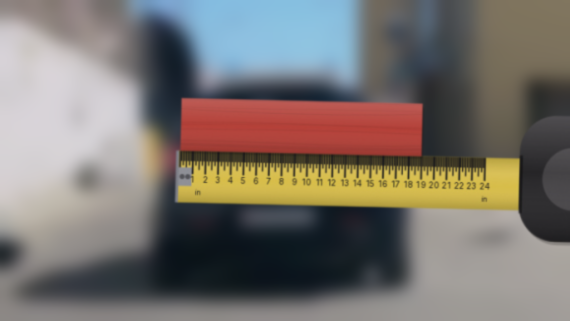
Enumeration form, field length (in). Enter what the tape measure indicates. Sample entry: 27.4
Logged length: 19
